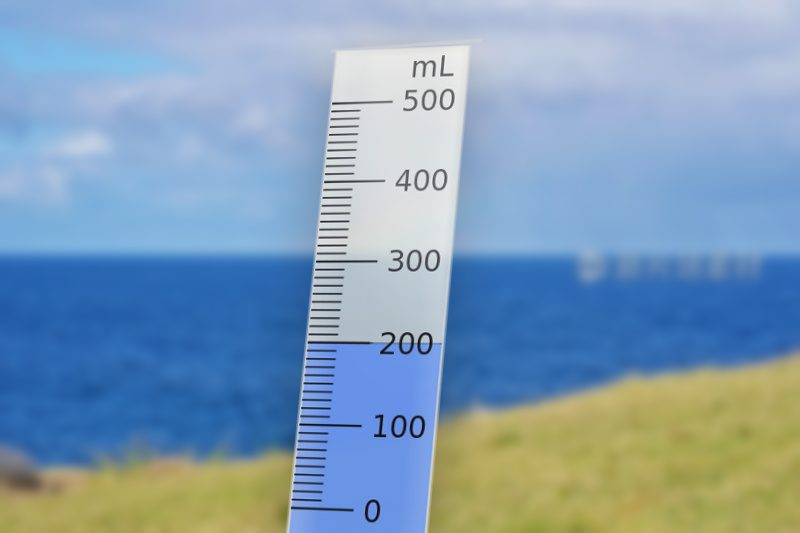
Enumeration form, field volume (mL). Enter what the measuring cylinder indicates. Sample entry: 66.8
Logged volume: 200
